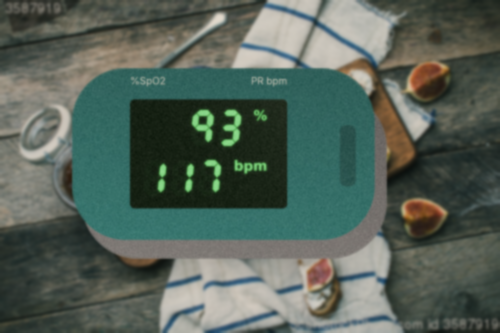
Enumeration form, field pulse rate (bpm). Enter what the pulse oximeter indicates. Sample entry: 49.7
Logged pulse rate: 117
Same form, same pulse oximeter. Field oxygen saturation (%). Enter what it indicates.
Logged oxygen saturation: 93
